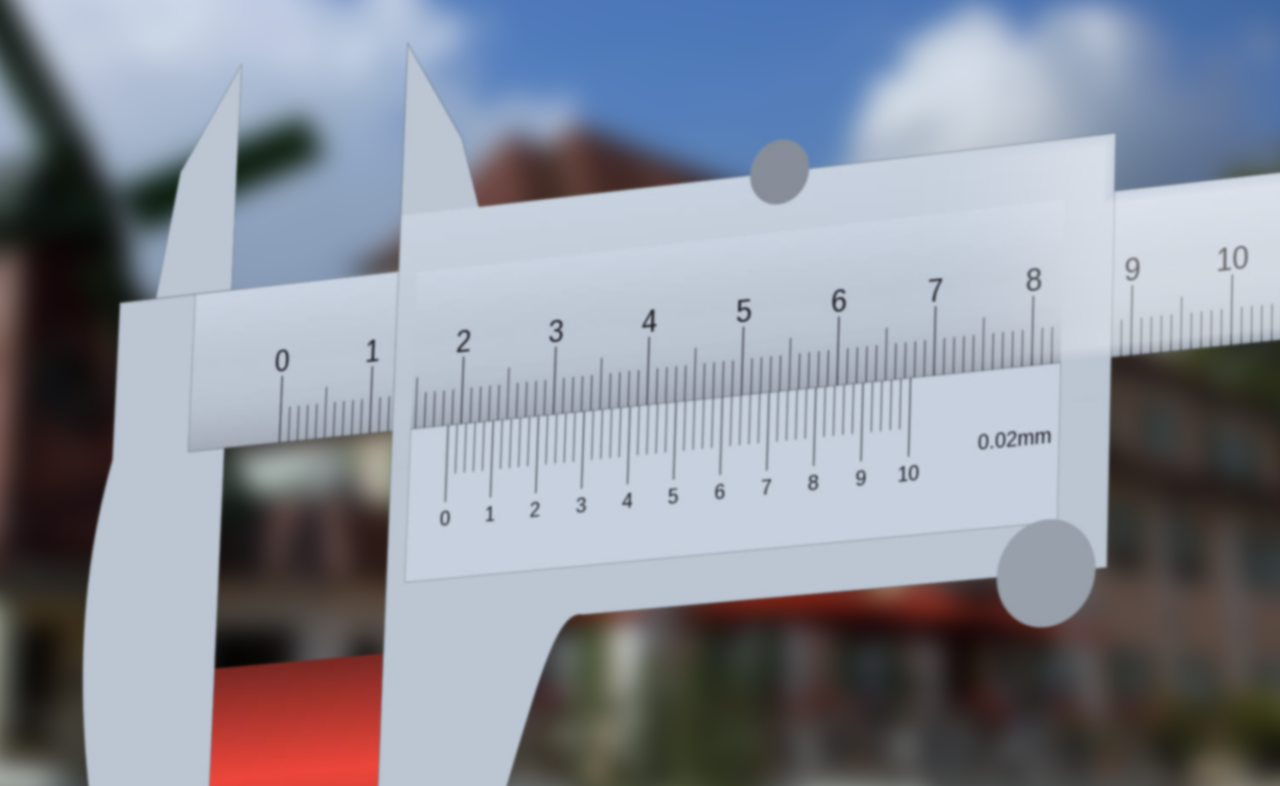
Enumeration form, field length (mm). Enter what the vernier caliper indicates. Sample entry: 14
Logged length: 18.6
